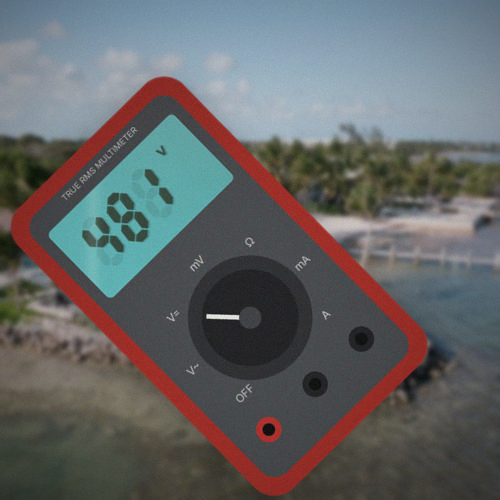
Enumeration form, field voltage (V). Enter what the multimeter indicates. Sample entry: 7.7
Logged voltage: 481
